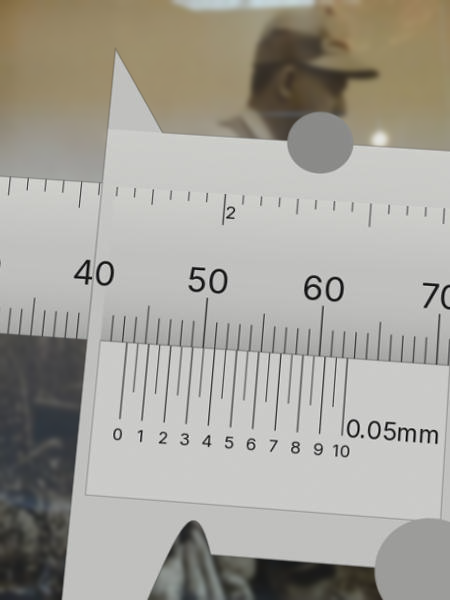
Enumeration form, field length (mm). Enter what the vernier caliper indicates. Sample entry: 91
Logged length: 43.4
